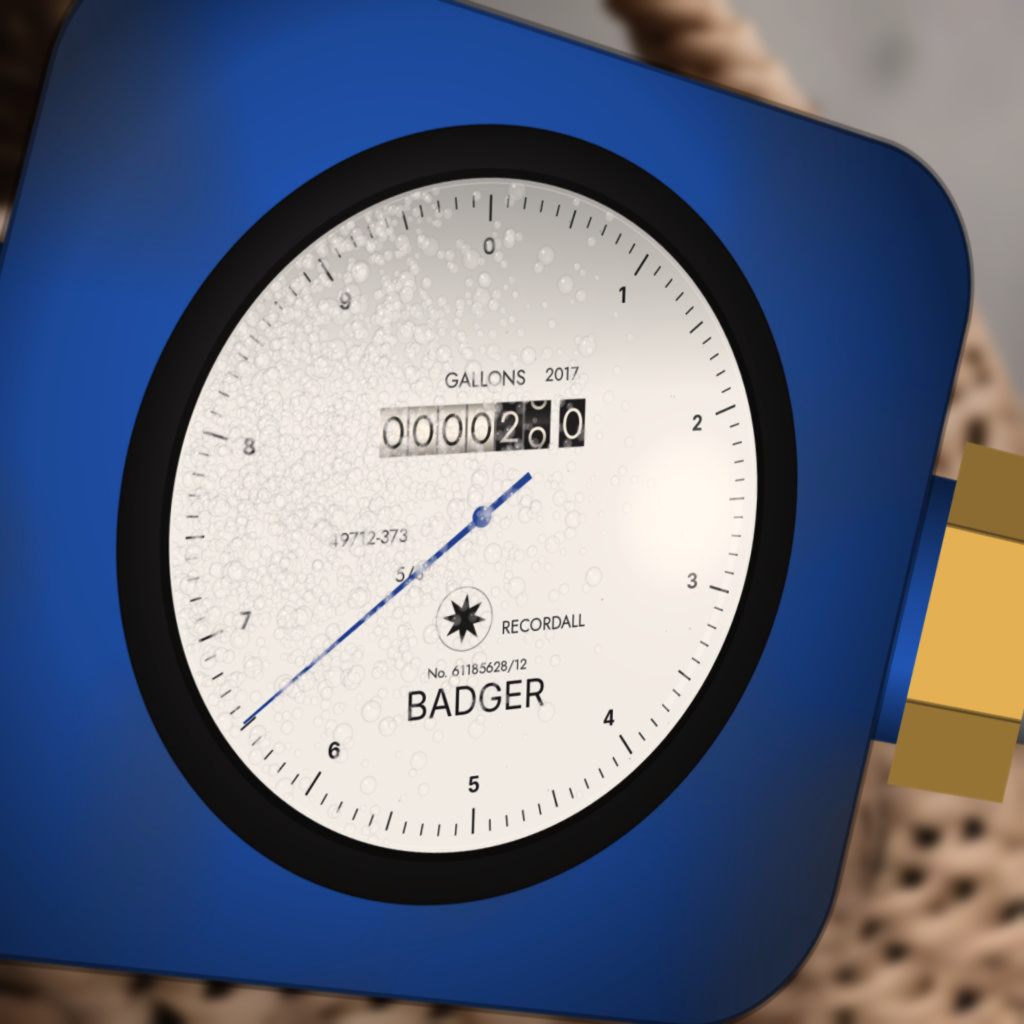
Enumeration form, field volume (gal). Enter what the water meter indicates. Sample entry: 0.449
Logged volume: 286.5
